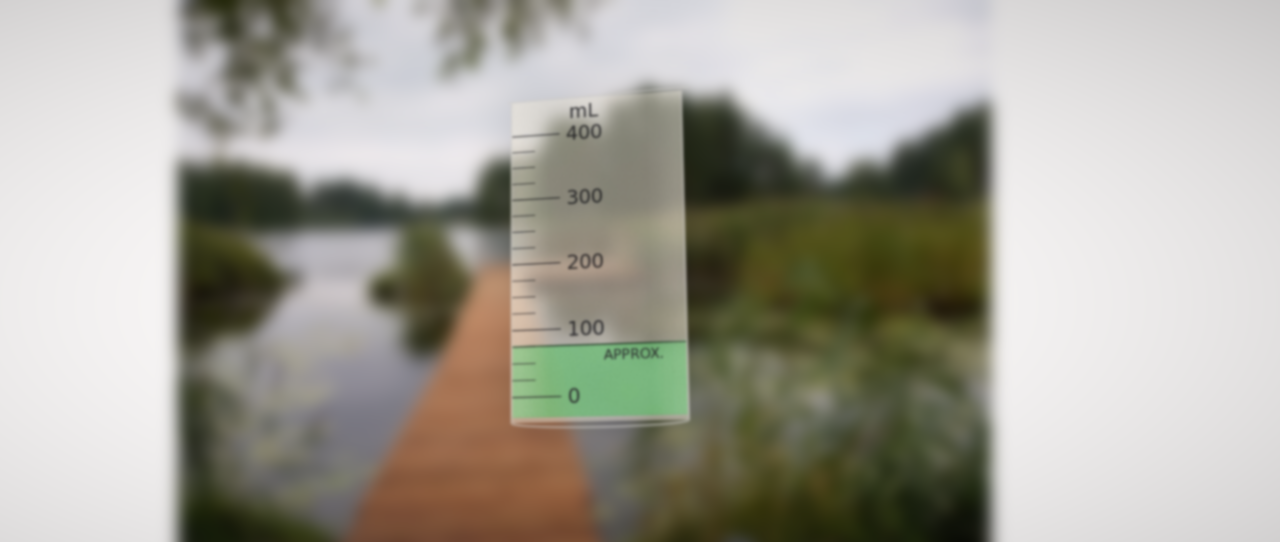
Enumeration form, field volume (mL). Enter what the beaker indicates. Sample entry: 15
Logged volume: 75
